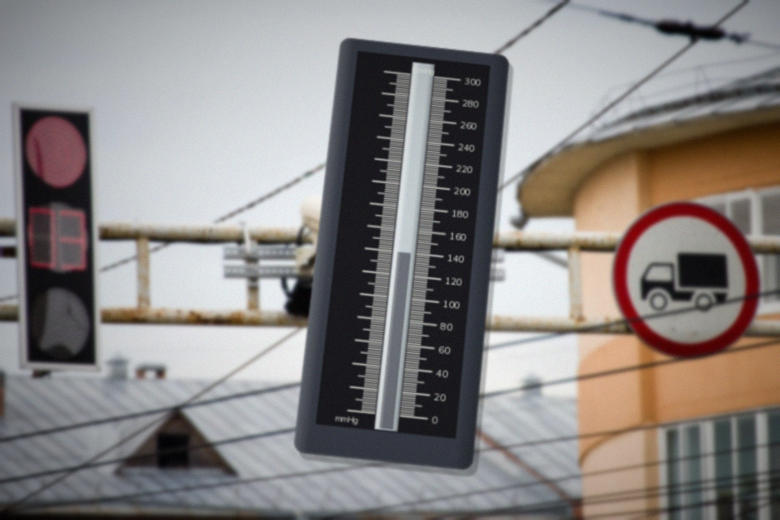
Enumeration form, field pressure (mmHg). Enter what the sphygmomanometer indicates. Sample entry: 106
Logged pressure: 140
